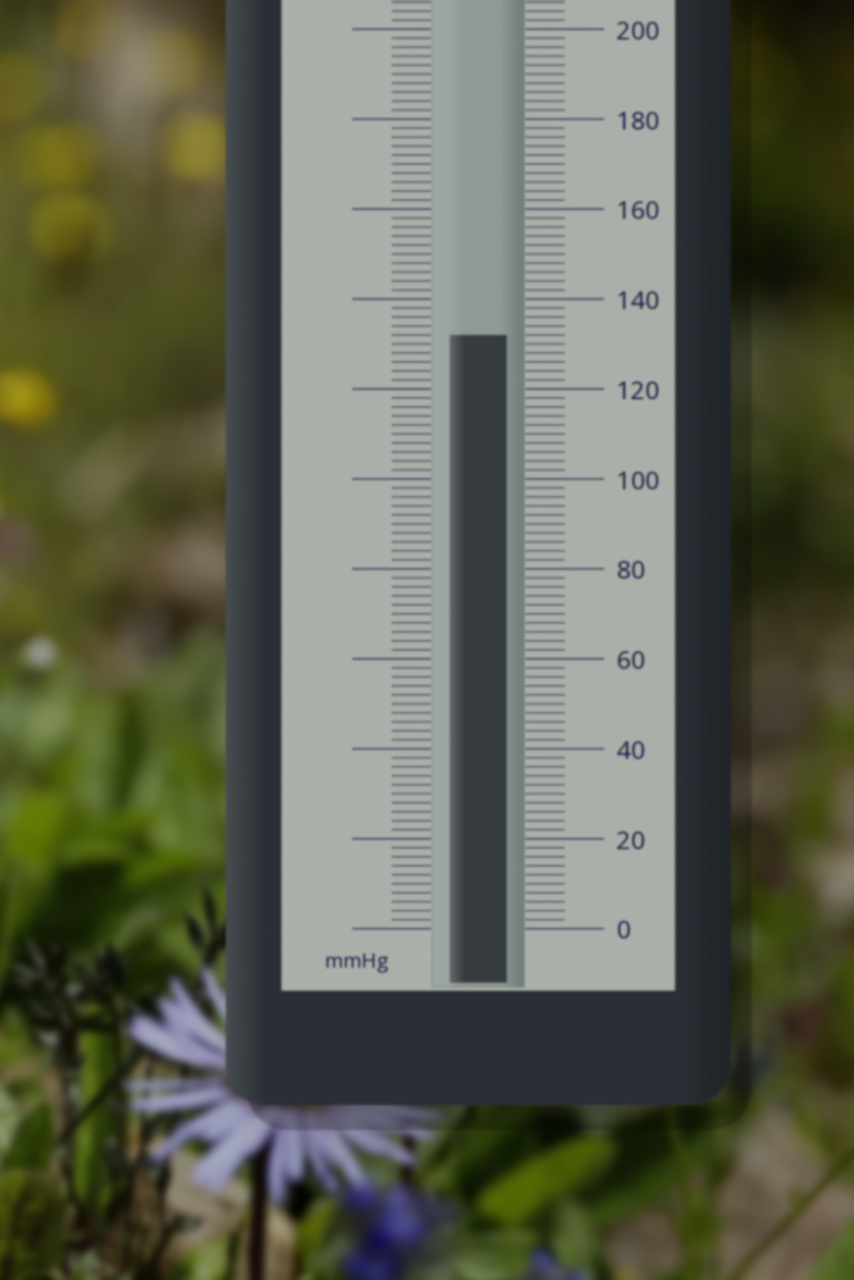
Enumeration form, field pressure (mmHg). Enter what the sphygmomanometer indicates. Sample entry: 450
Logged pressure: 132
